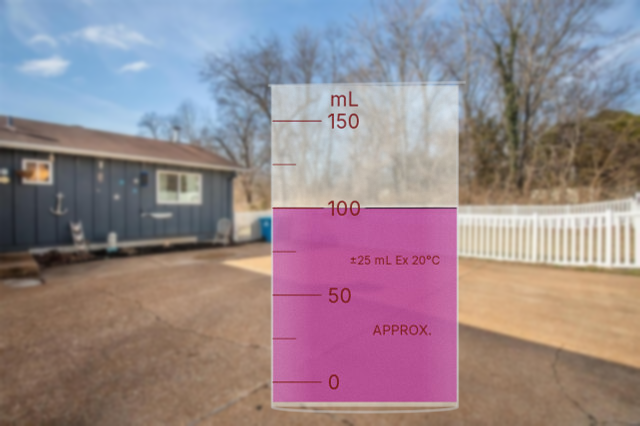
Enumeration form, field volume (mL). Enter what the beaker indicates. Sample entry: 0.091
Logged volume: 100
